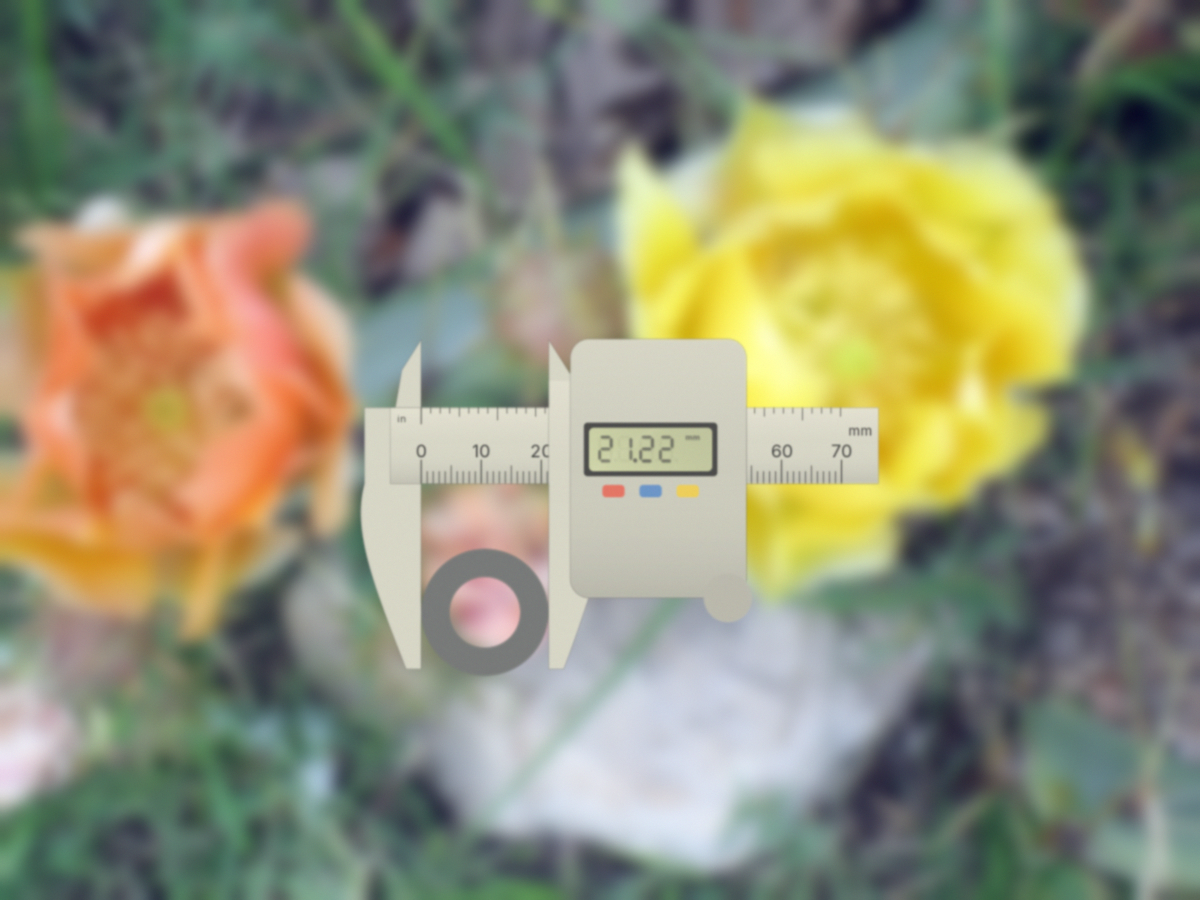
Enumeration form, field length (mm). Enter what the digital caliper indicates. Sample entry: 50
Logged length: 21.22
